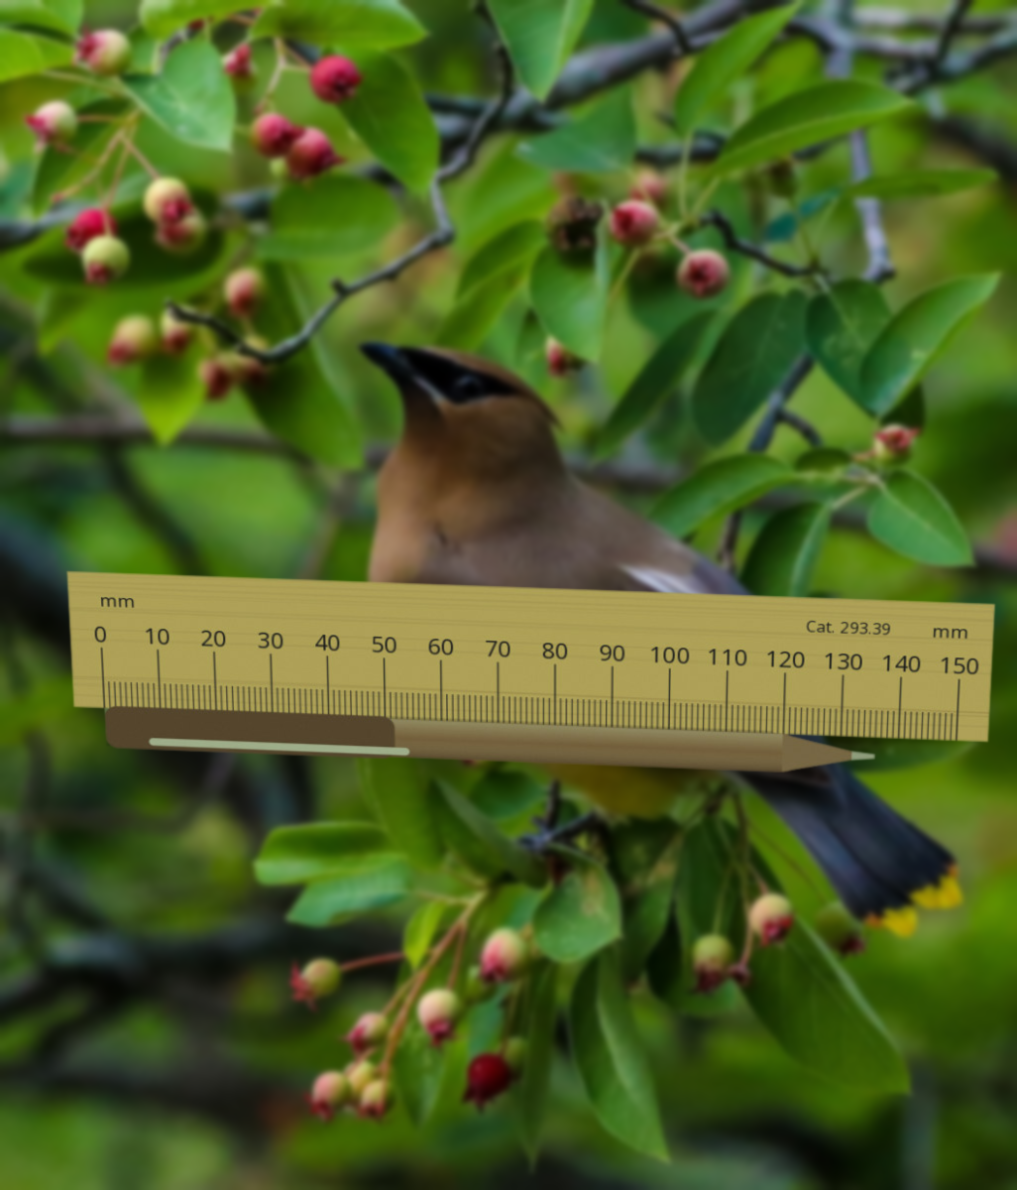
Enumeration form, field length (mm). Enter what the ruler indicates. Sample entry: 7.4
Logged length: 136
